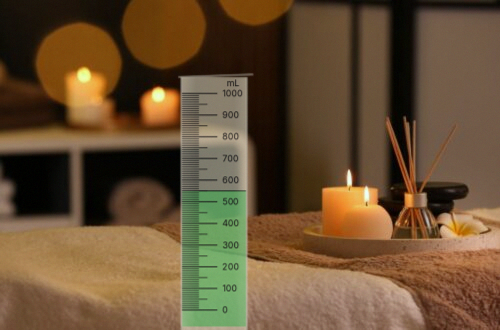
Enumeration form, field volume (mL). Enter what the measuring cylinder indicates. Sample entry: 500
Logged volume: 550
